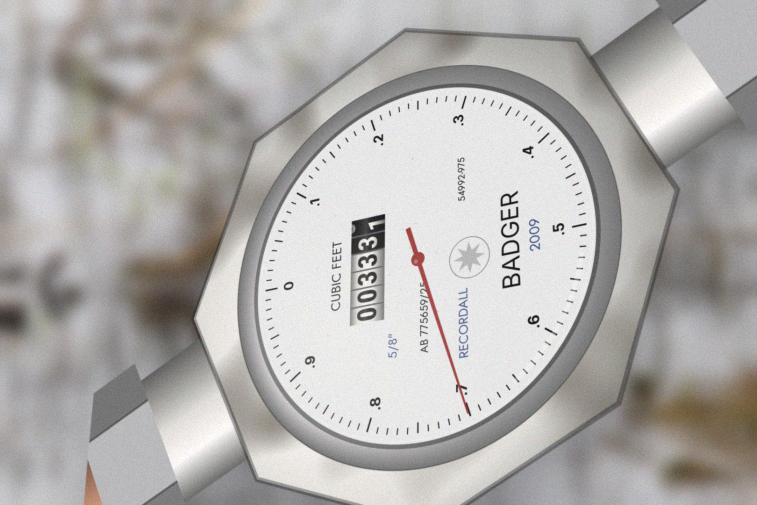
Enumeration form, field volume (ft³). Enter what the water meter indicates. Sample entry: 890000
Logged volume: 3330.70
